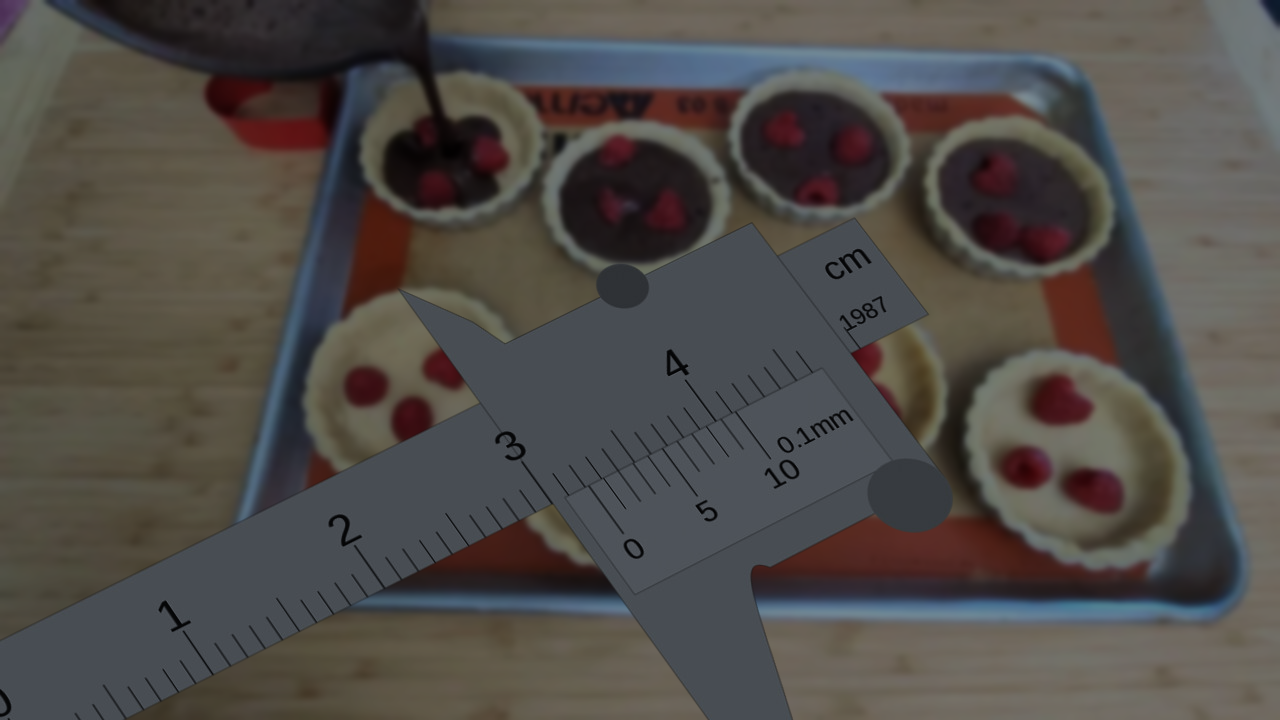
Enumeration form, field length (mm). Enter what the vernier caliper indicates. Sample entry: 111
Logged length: 32.2
